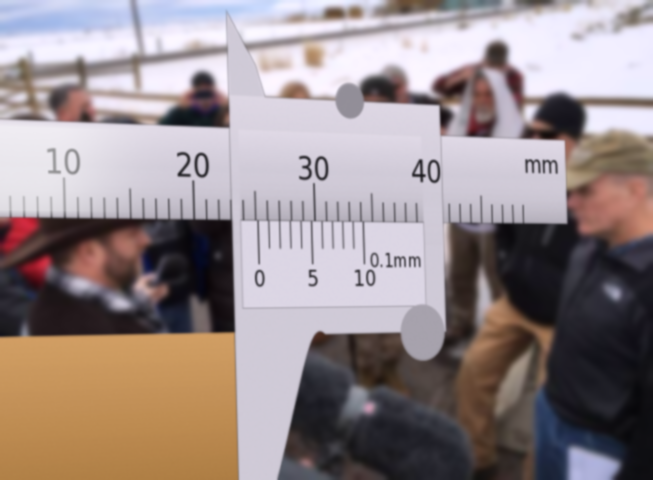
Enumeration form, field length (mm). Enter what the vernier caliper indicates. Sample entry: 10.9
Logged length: 25.2
